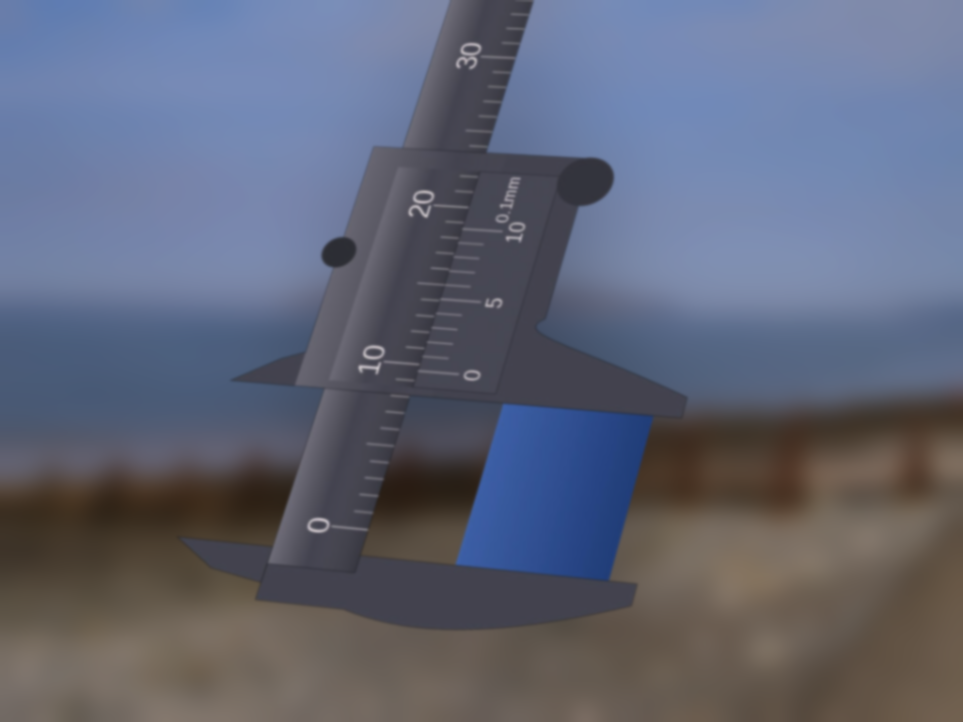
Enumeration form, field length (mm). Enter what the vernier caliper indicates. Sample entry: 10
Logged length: 9.6
